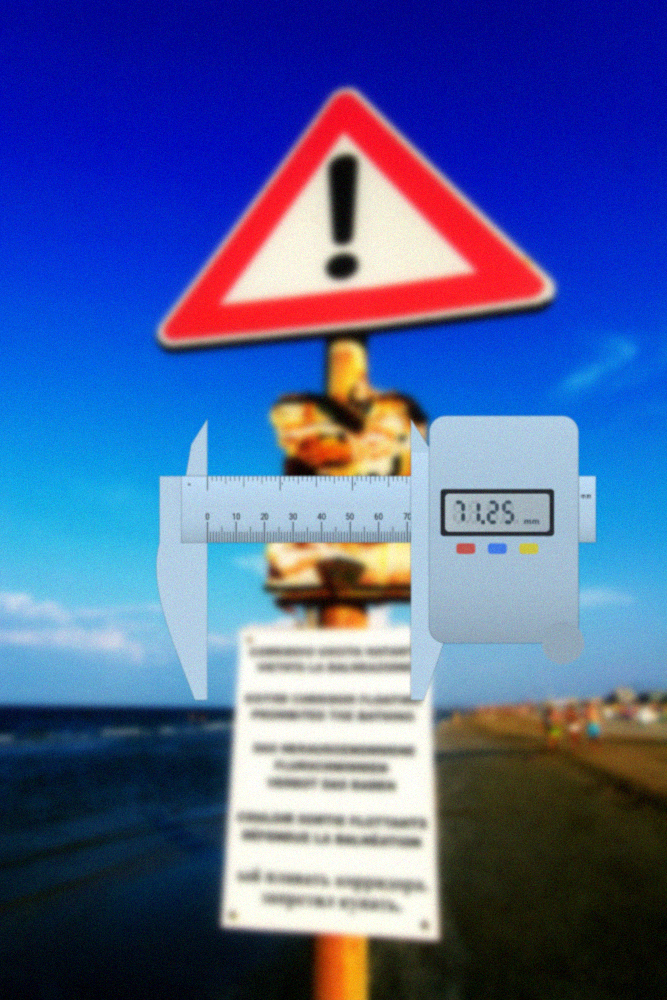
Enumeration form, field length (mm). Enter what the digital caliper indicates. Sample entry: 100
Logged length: 71.25
